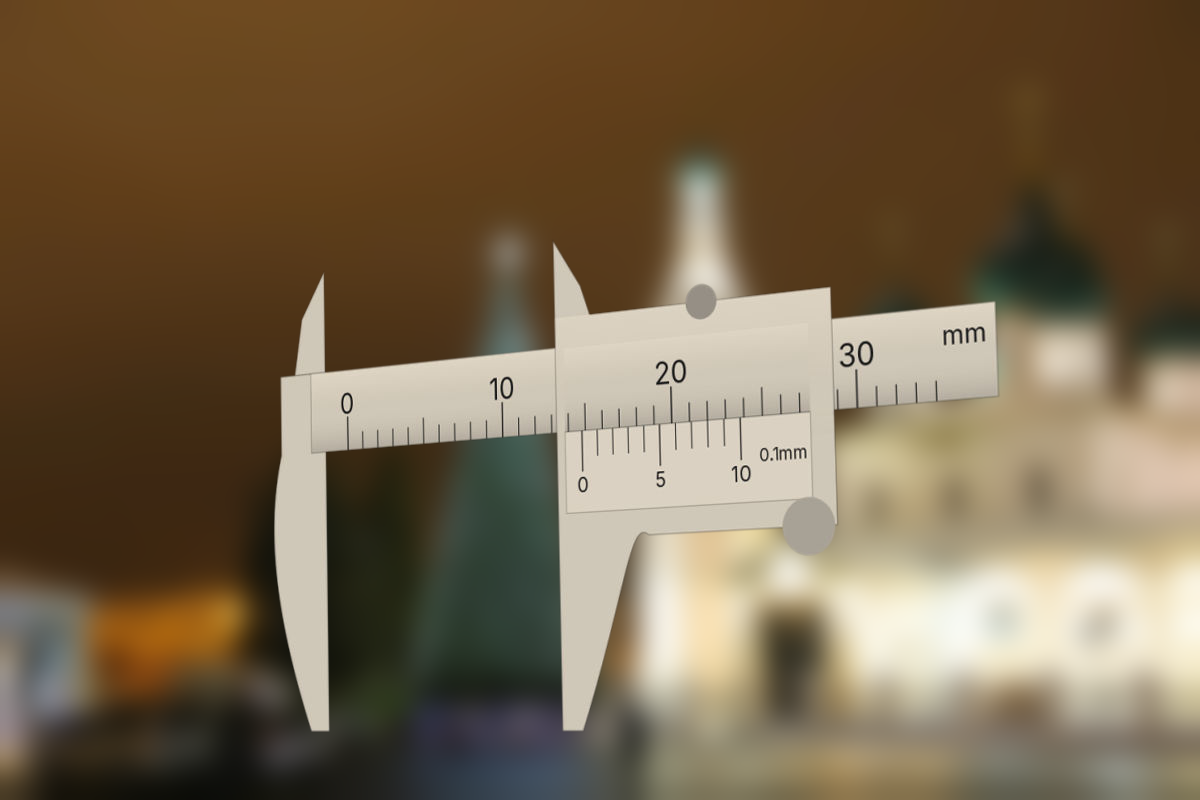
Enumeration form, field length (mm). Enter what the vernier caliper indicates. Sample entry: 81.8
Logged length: 14.8
